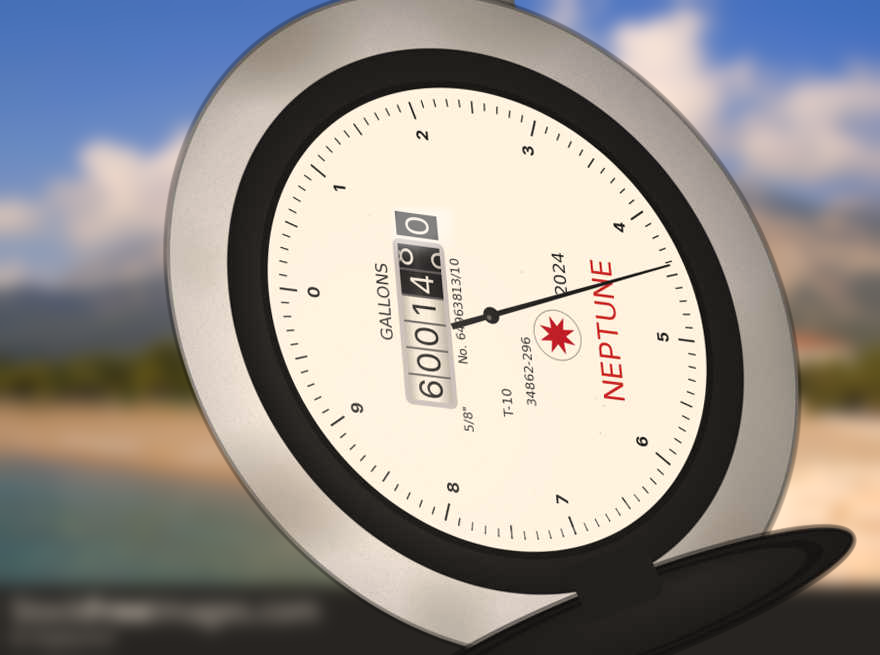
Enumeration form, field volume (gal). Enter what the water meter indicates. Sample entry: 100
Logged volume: 6001484.4
